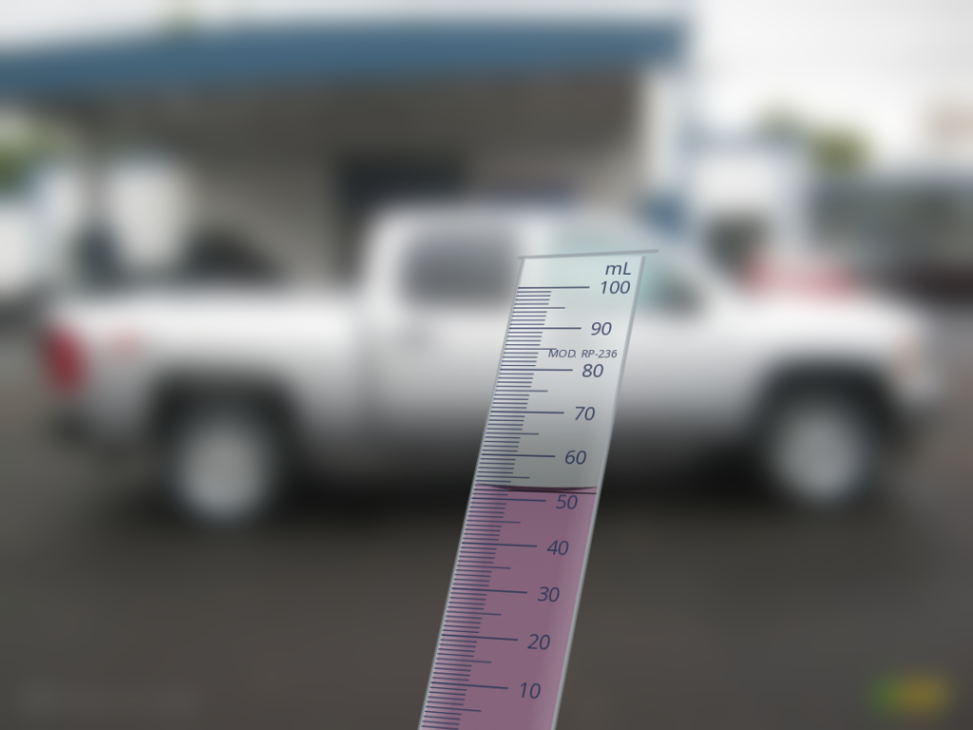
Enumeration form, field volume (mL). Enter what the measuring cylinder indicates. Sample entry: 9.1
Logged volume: 52
